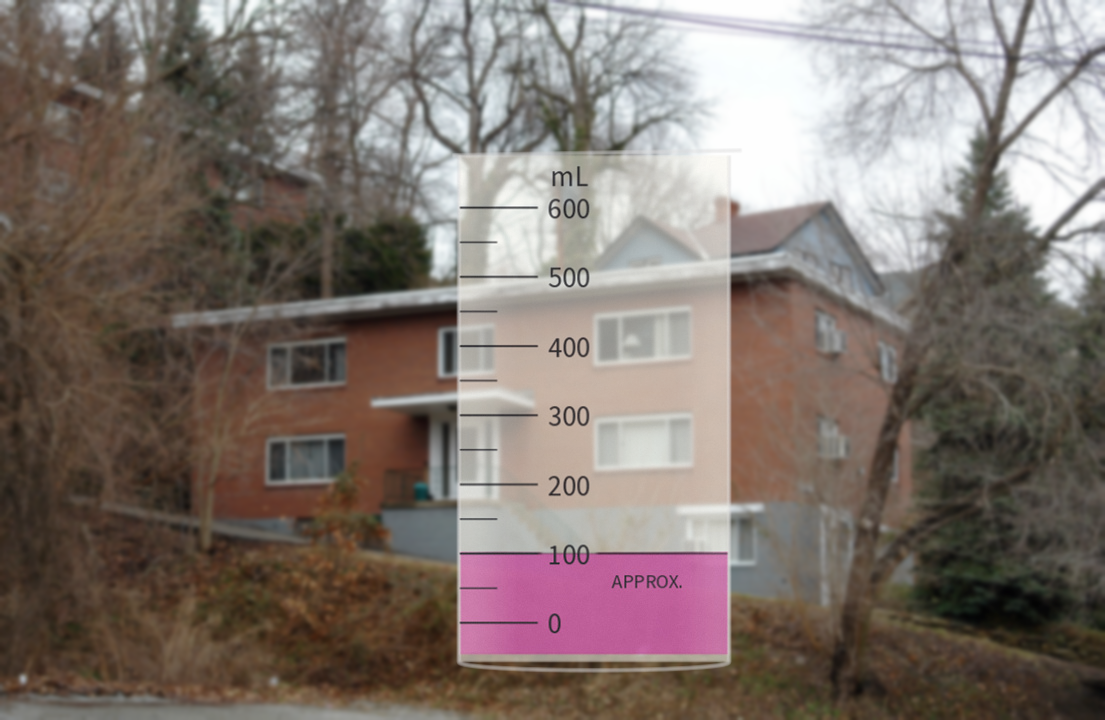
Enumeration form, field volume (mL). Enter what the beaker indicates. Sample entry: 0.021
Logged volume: 100
